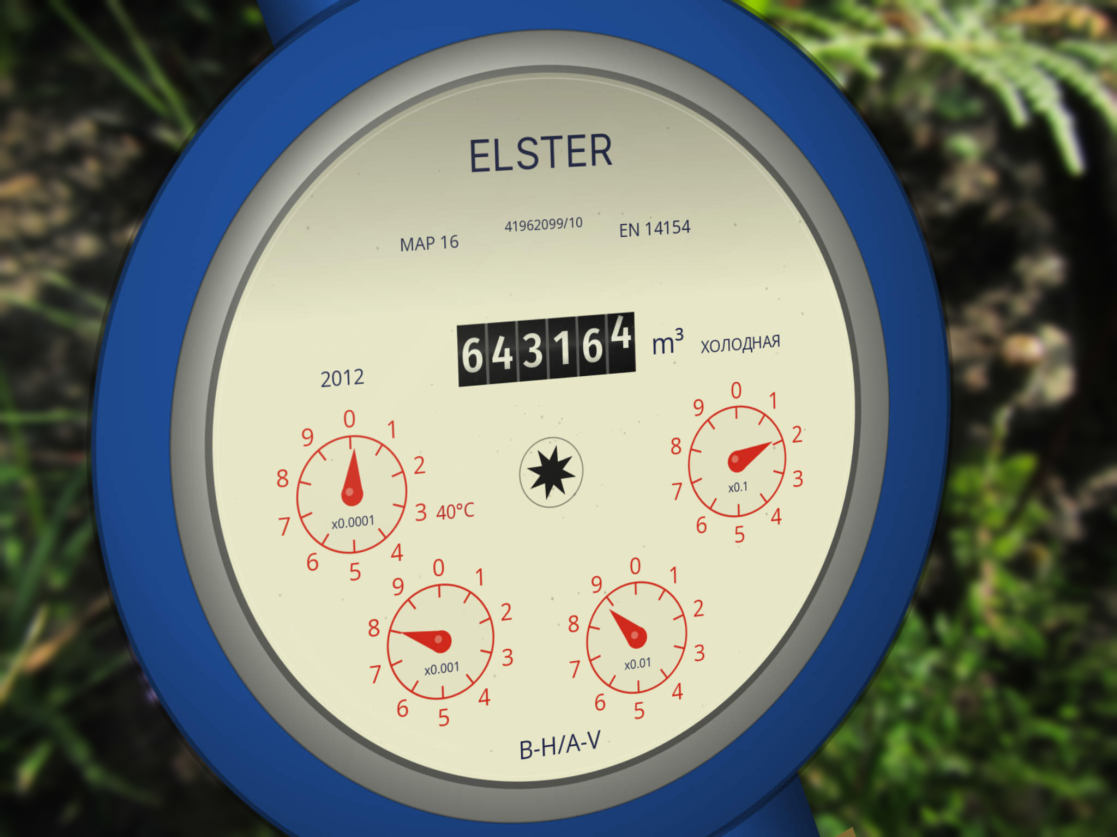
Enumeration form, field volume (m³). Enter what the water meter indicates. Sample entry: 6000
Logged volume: 643164.1880
